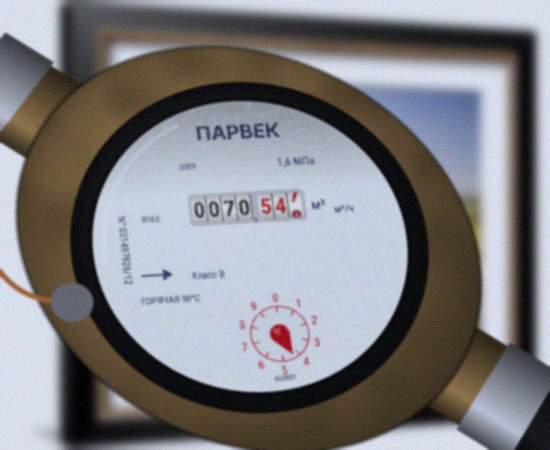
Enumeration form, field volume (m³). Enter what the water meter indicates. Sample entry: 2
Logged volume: 70.5474
